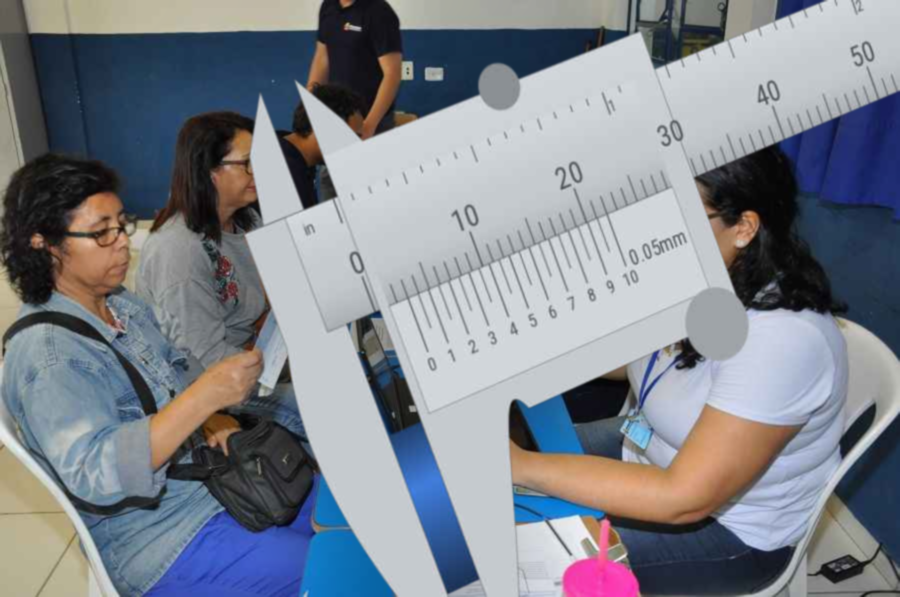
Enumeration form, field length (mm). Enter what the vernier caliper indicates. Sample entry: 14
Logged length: 3.0
